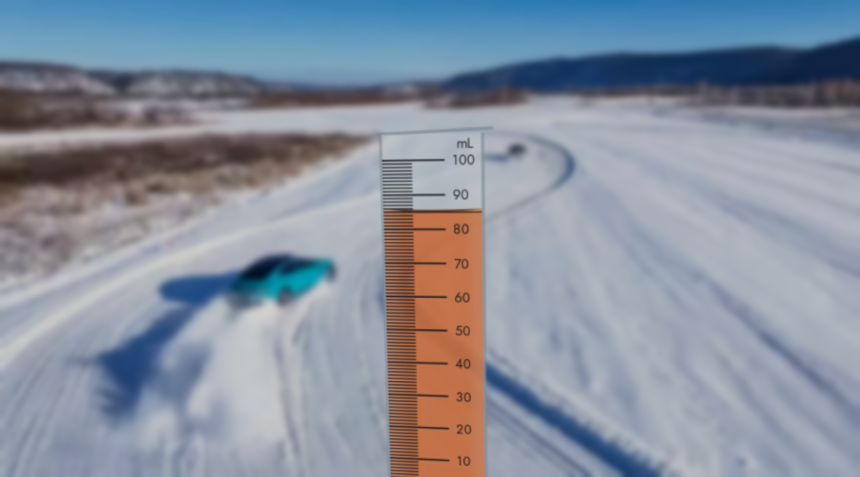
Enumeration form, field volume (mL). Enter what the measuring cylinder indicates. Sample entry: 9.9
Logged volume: 85
